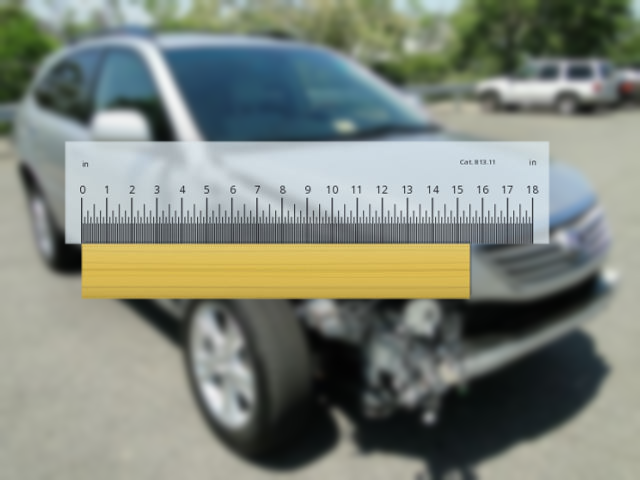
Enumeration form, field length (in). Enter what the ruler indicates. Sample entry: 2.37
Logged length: 15.5
